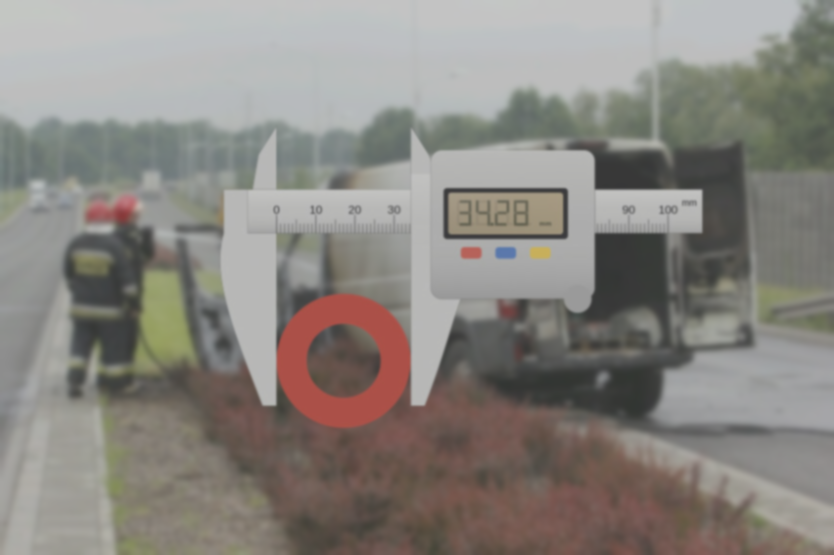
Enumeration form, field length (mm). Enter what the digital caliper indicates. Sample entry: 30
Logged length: 34.28
